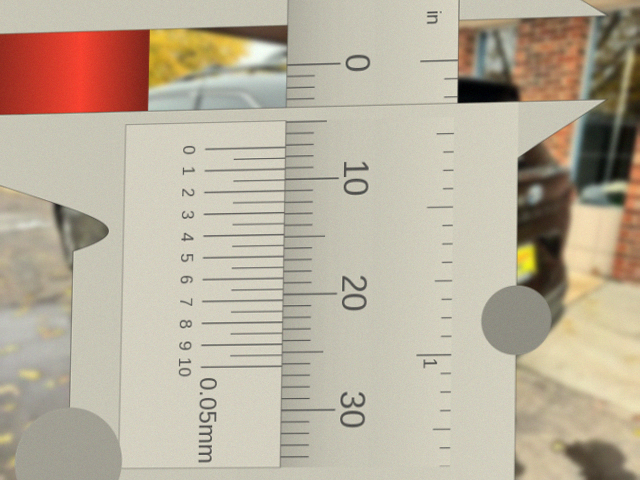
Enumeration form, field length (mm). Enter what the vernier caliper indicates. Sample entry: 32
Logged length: 7.2
